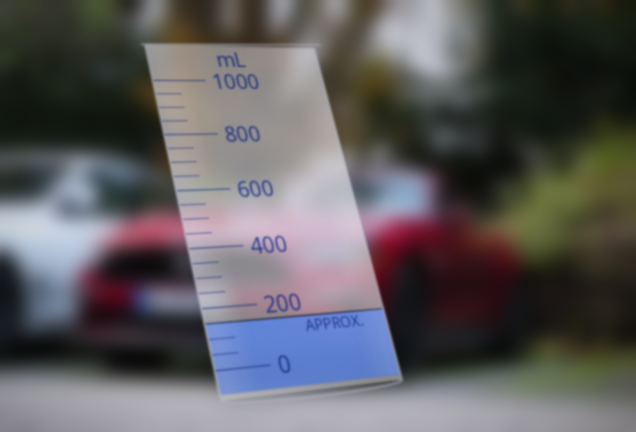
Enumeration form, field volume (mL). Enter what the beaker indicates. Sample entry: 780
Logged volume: 150
